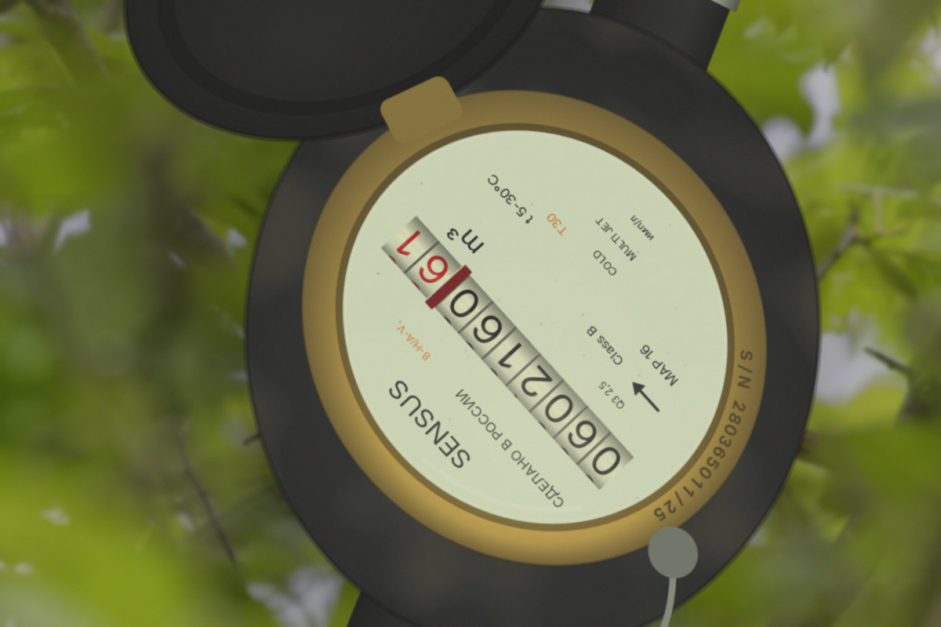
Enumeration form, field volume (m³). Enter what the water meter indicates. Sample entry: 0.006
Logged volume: 602160.61
